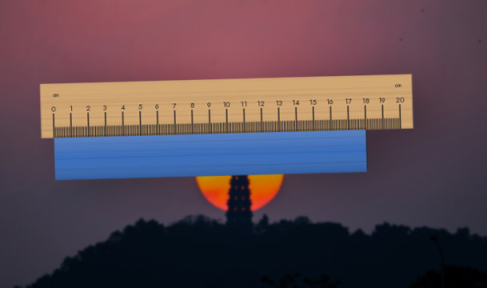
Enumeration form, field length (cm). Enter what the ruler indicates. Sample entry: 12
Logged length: 18
